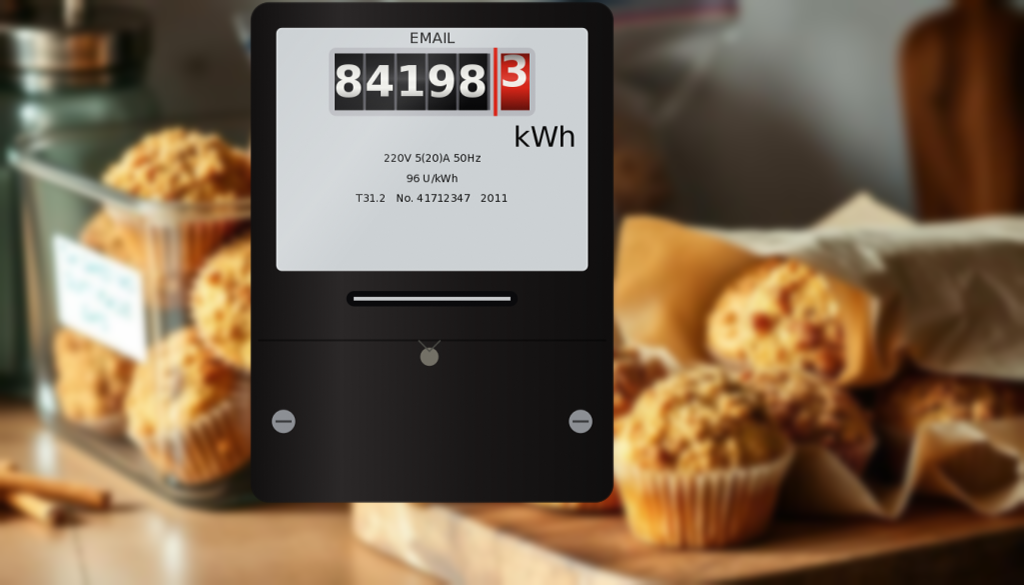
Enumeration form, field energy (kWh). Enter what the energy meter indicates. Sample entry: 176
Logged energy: 84198.3
